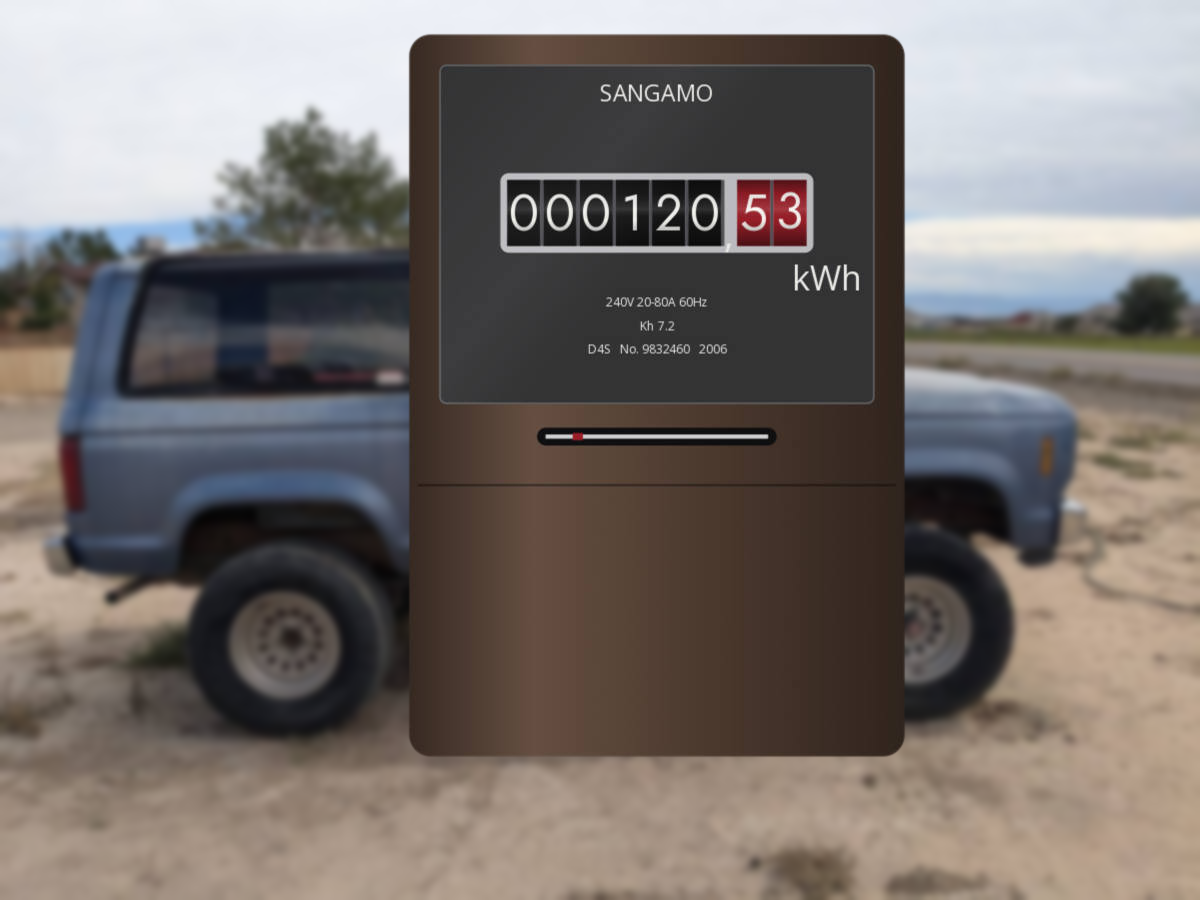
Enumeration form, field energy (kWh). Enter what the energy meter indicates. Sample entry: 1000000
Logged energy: 120.53
